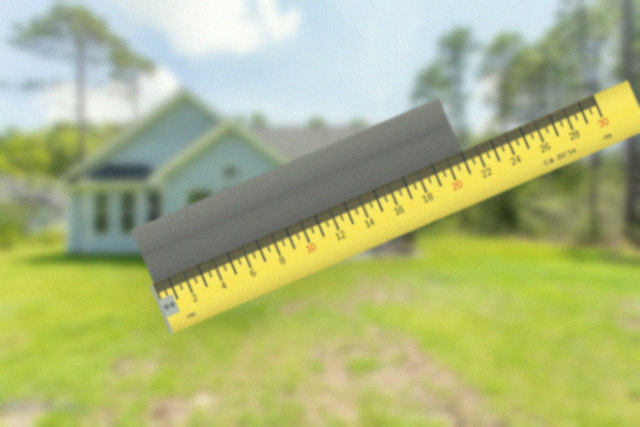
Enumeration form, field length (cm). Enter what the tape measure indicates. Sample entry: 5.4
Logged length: 21
